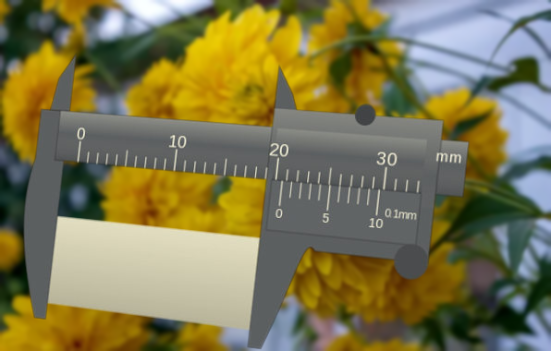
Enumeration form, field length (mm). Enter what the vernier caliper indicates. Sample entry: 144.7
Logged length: 20.6
